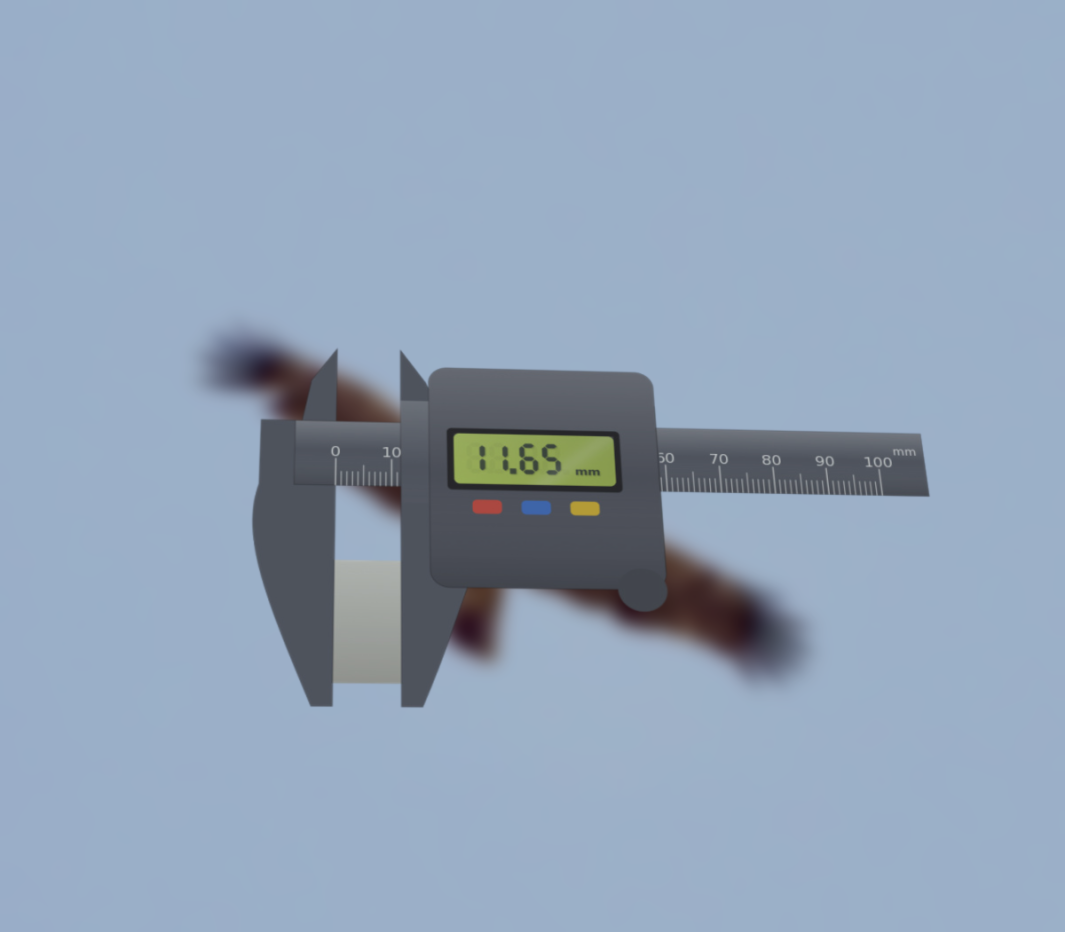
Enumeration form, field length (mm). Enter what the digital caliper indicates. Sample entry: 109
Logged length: 11.65
